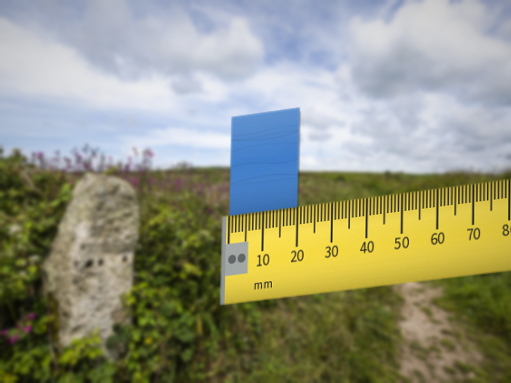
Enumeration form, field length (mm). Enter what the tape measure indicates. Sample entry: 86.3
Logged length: 20
